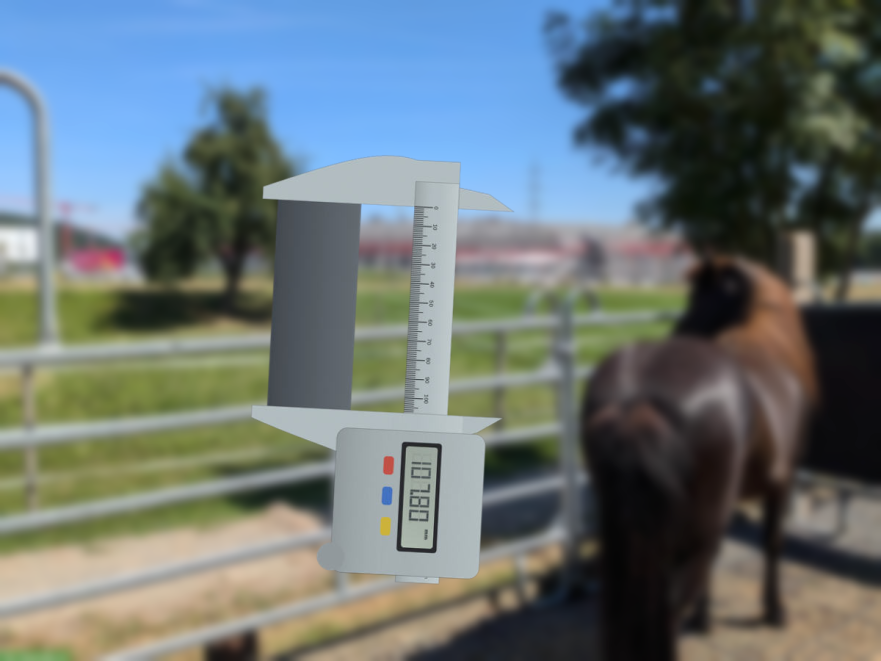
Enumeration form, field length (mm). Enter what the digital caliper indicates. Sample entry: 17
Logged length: 107.80
